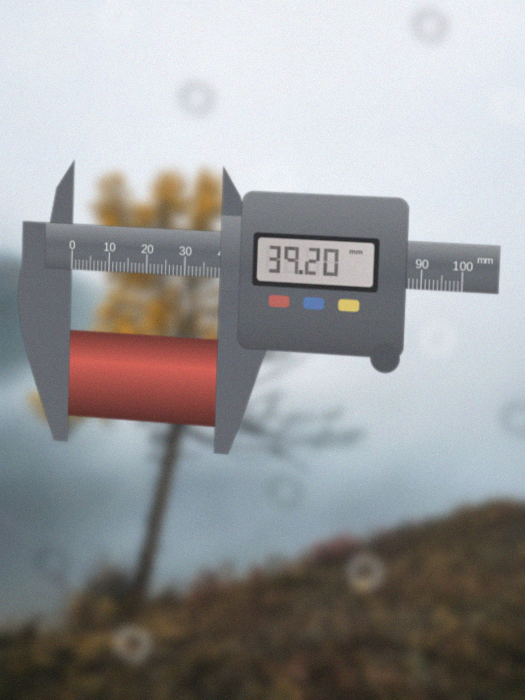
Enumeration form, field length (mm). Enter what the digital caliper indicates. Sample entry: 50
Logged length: 39.20
